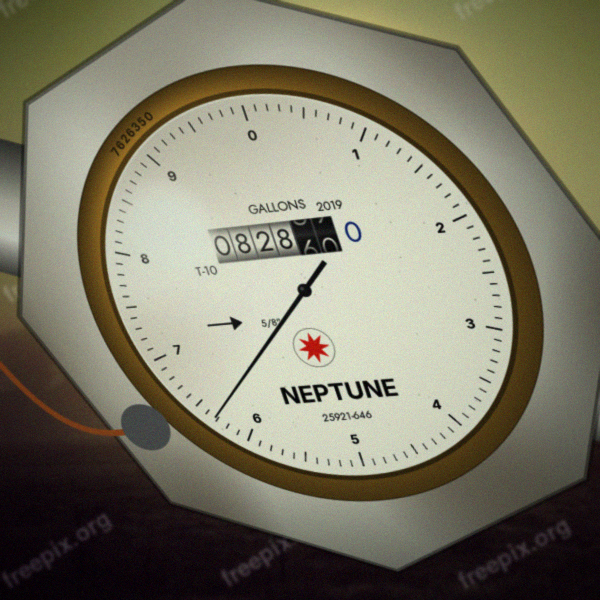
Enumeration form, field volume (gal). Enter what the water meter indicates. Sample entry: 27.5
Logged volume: 828596.3
